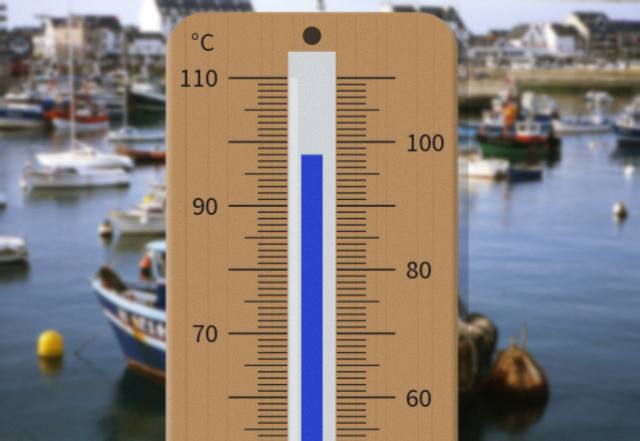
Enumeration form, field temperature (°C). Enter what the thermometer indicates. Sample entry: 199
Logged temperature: 98
